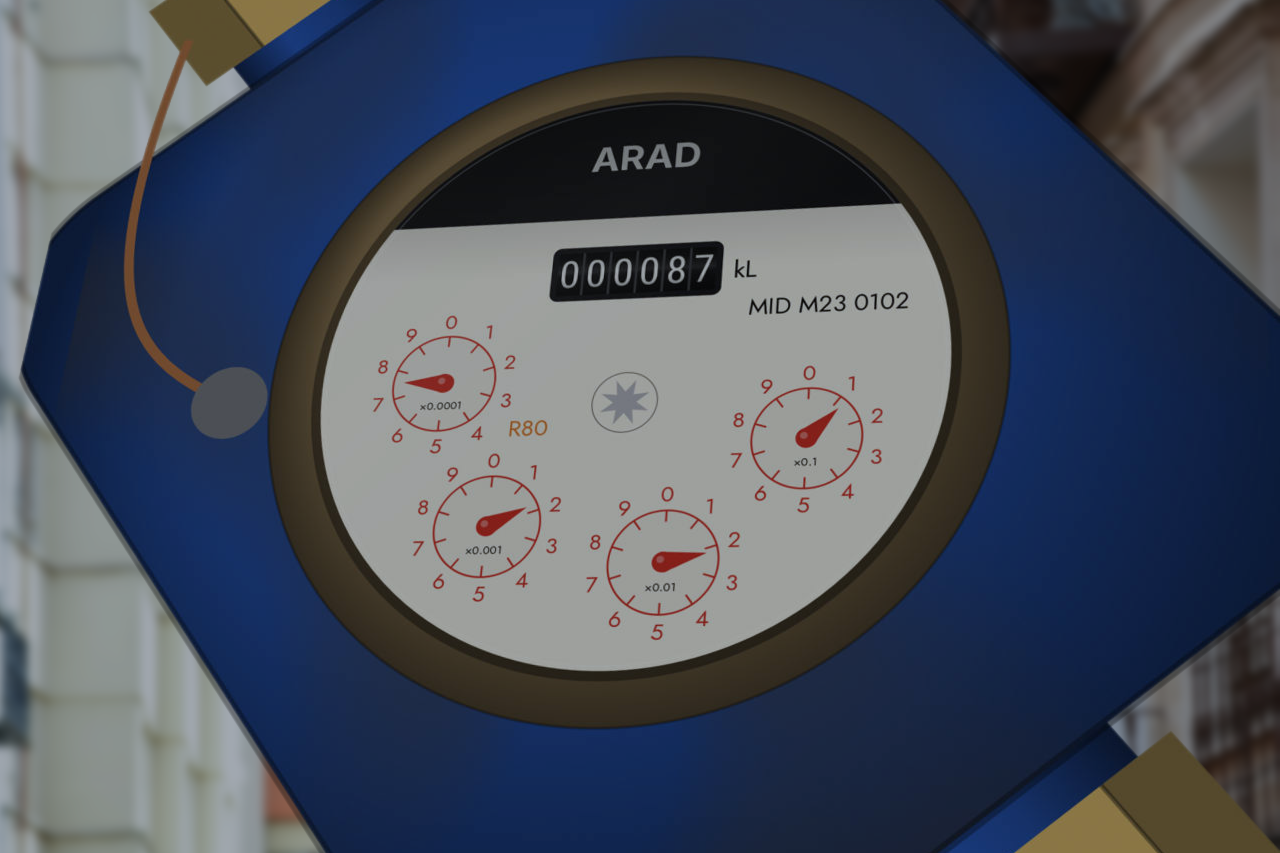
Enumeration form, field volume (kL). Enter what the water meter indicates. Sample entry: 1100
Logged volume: 87.1217
